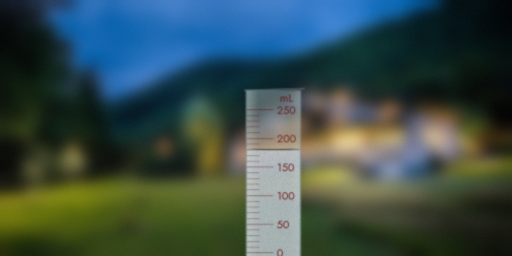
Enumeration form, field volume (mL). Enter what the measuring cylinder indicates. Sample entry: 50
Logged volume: 180
